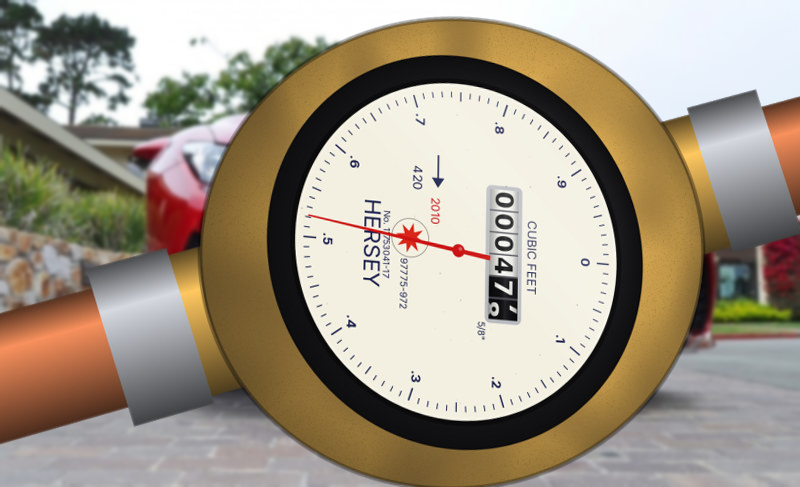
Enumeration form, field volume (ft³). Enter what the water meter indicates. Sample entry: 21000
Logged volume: 477.52
